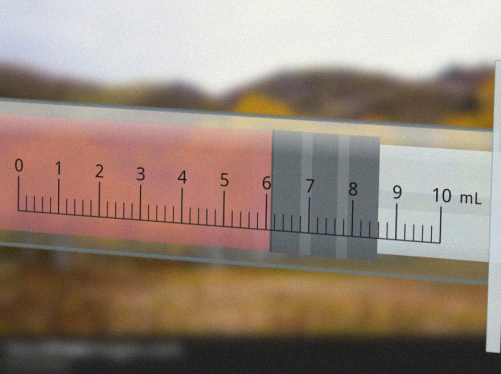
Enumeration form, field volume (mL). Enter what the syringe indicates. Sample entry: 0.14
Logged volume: 6.1
